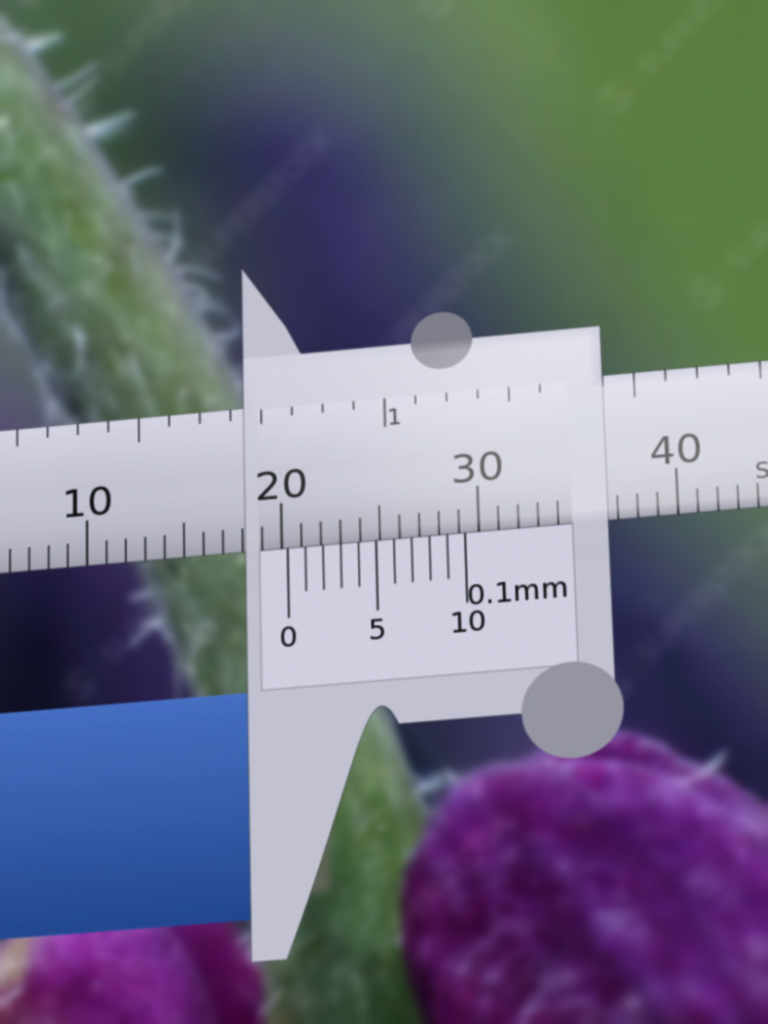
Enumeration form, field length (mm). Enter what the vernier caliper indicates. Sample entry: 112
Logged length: 20.3
